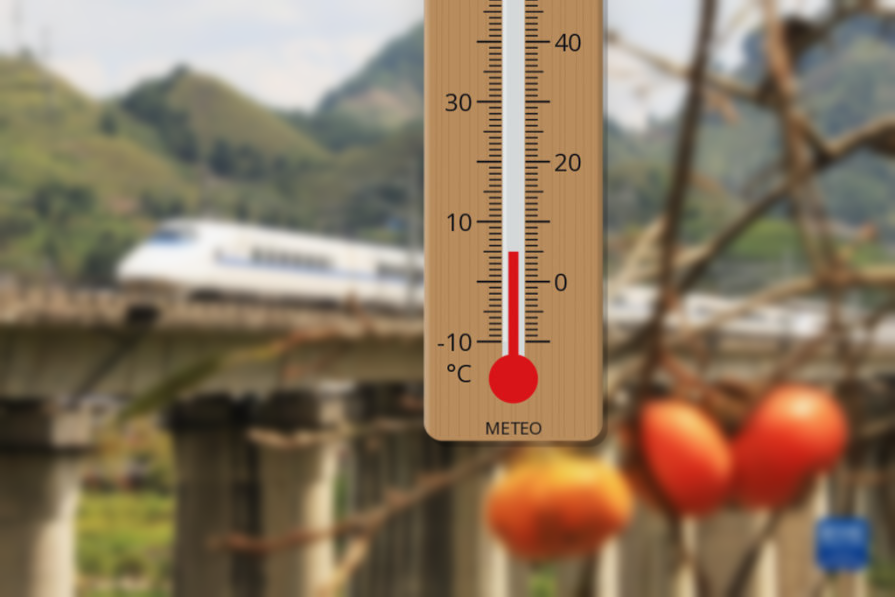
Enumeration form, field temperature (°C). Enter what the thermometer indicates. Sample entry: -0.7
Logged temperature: 5
